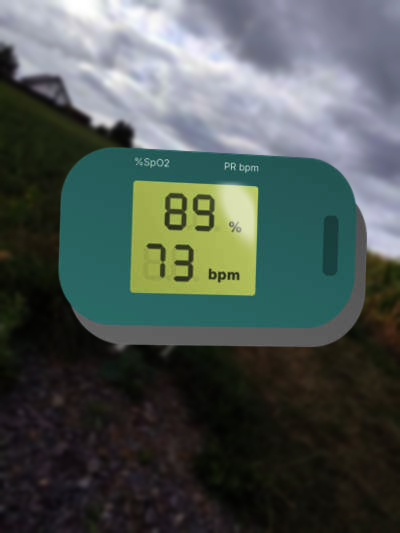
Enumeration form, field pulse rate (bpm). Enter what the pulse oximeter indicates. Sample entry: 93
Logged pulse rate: 73
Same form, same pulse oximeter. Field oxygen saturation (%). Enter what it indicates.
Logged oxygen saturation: 89
